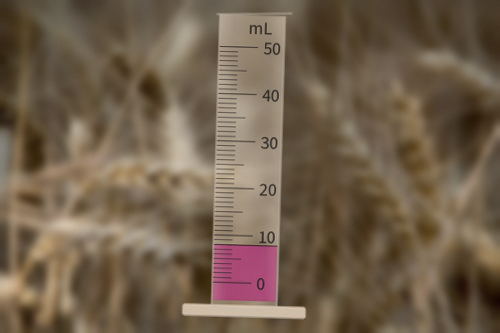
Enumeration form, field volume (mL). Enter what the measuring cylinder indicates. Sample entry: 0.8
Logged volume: 8
